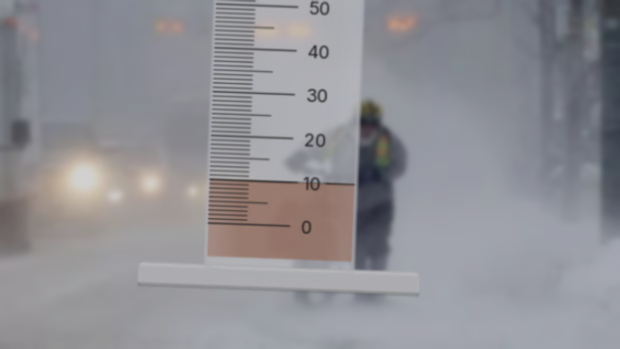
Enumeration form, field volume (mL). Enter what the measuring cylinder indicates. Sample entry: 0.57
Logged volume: 10
